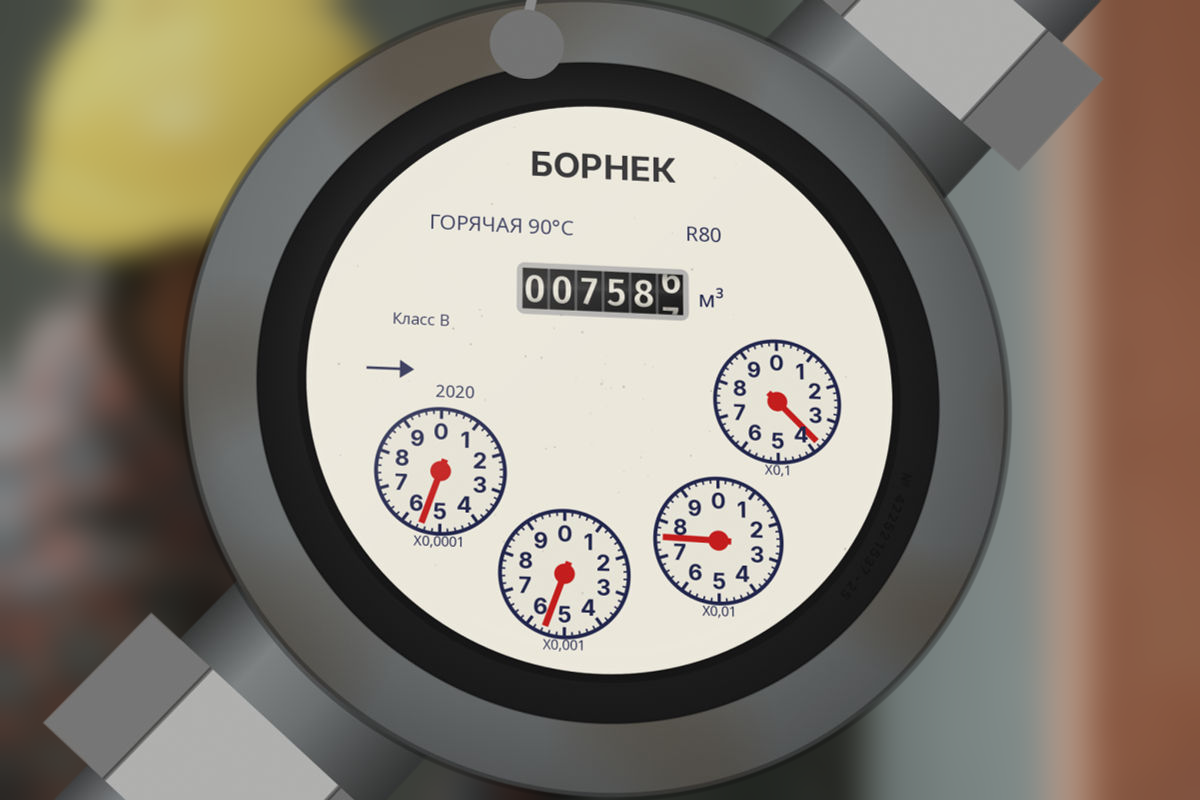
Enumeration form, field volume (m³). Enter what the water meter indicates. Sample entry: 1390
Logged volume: 7586.3755
